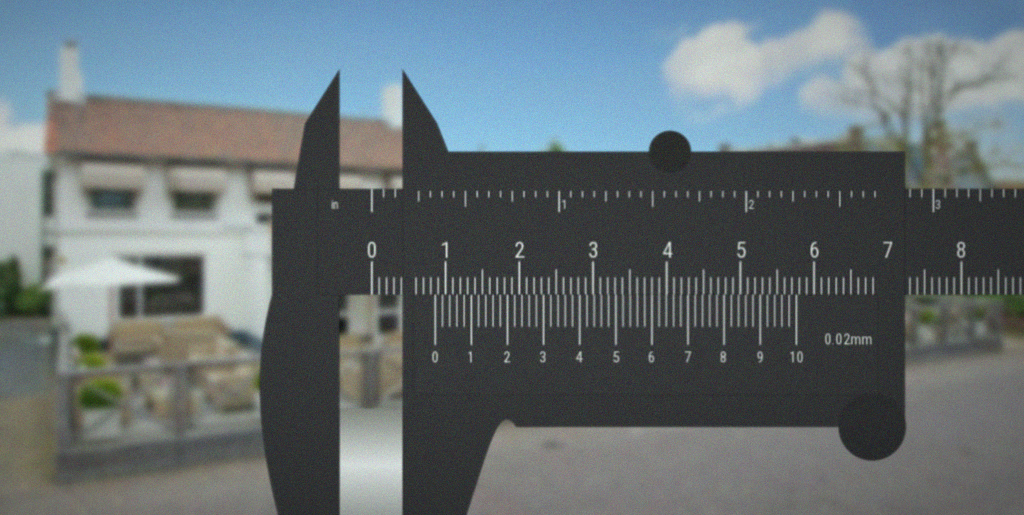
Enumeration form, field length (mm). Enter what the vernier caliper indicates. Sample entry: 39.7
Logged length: 8.6
